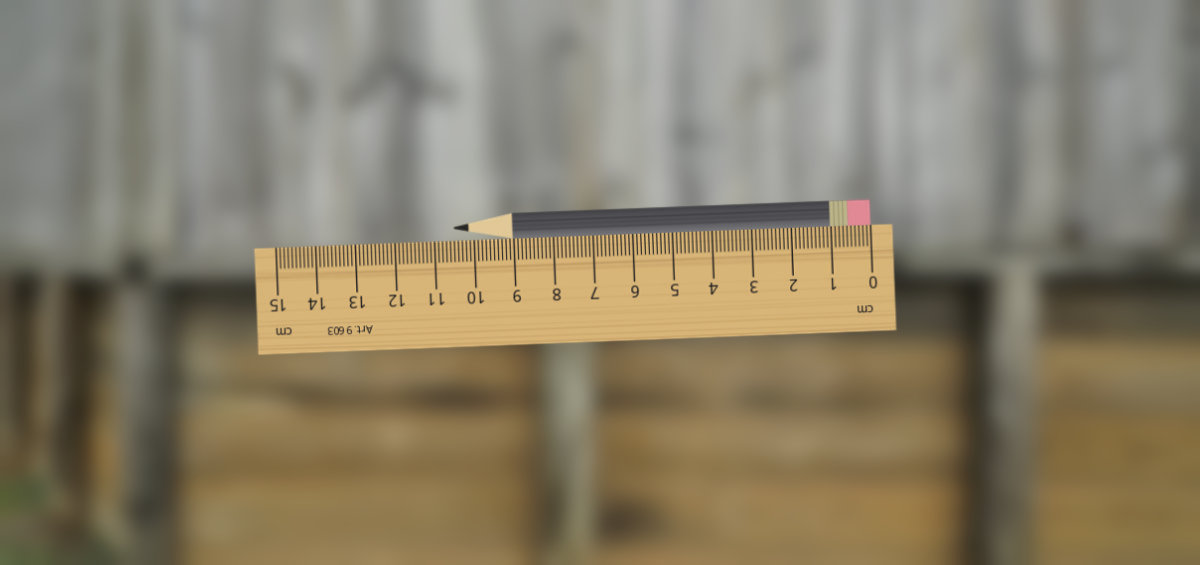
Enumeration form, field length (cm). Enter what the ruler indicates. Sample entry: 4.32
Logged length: 10.5
